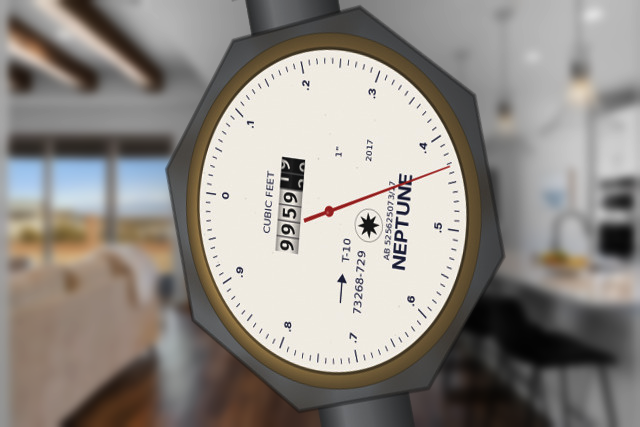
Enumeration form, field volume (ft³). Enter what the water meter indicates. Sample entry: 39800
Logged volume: 995919.43
